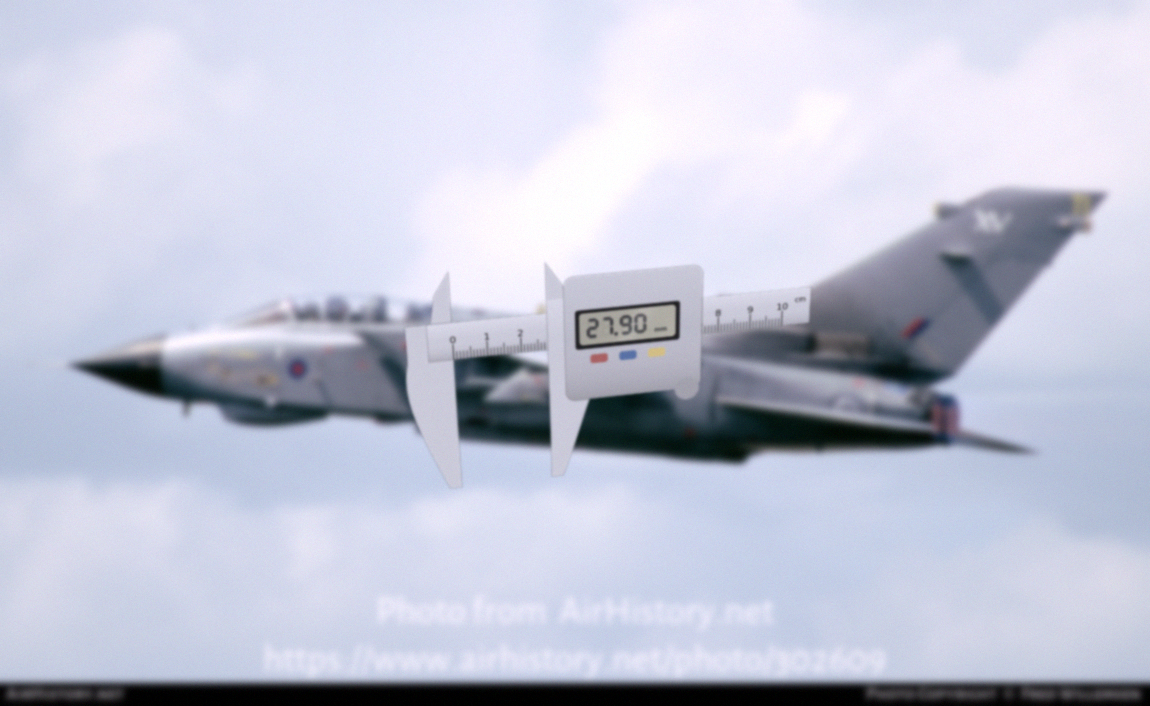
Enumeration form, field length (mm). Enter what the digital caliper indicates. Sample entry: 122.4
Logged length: 27.90
